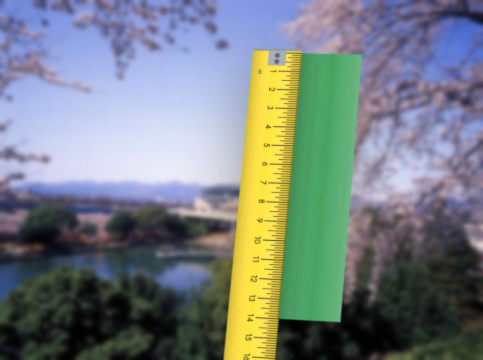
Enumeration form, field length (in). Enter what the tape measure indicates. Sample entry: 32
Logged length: 14
